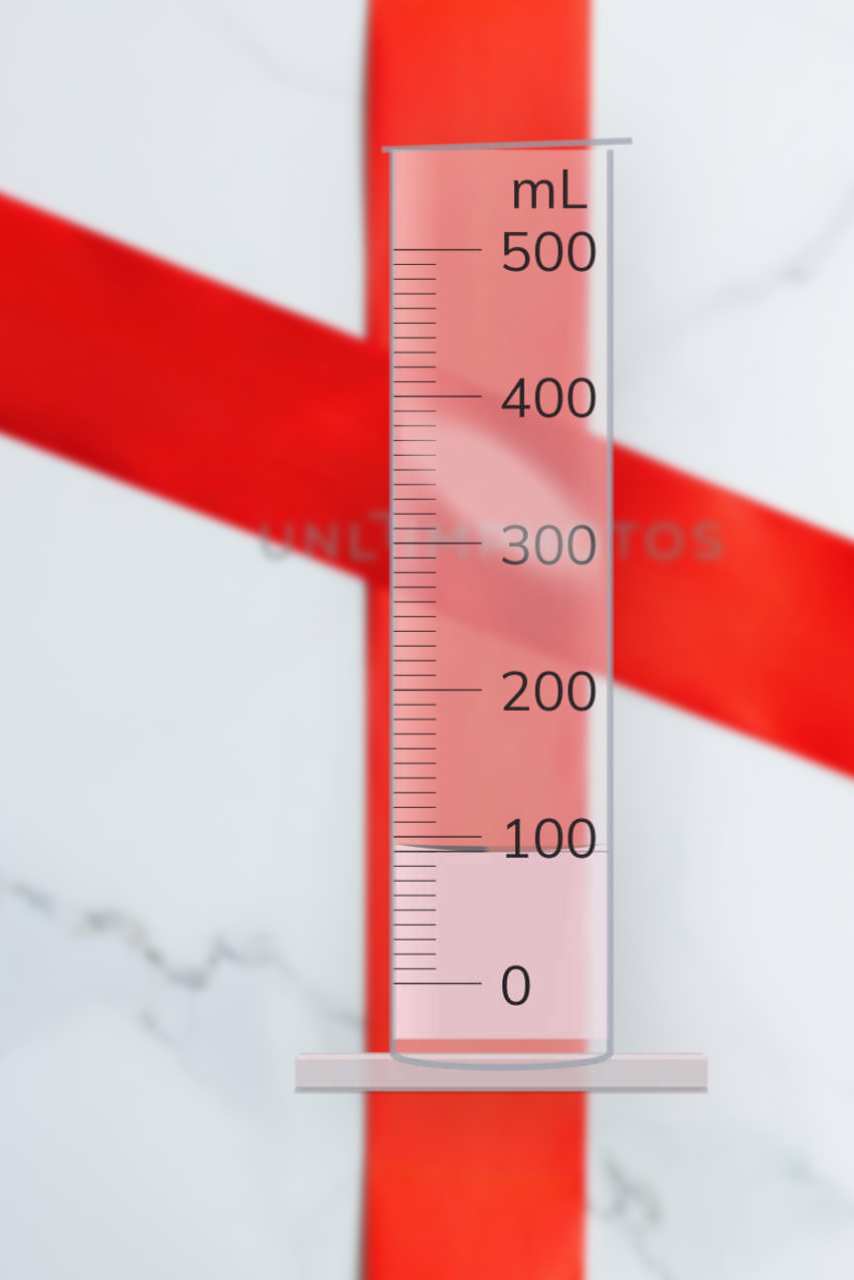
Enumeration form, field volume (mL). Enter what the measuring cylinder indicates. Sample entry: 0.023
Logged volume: 90
